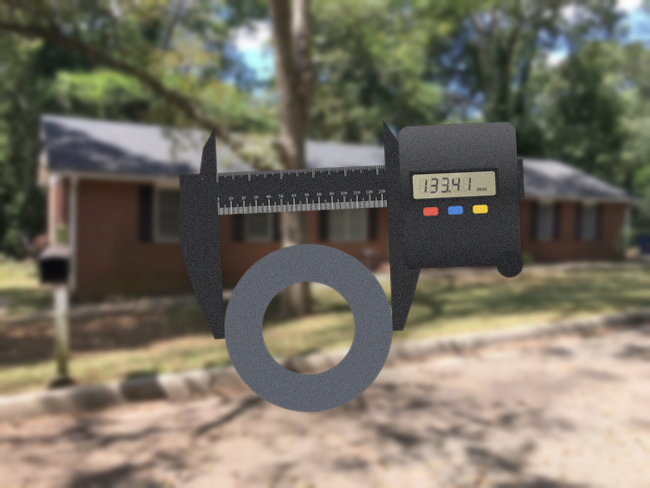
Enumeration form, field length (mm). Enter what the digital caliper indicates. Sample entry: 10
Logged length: 133.41
